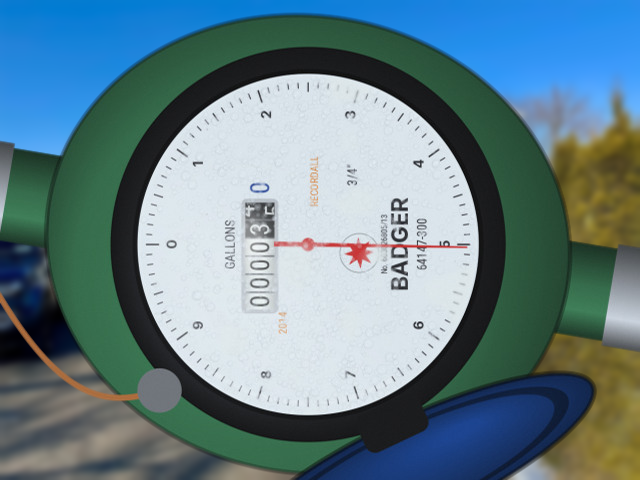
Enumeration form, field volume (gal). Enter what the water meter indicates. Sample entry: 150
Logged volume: 345.0
